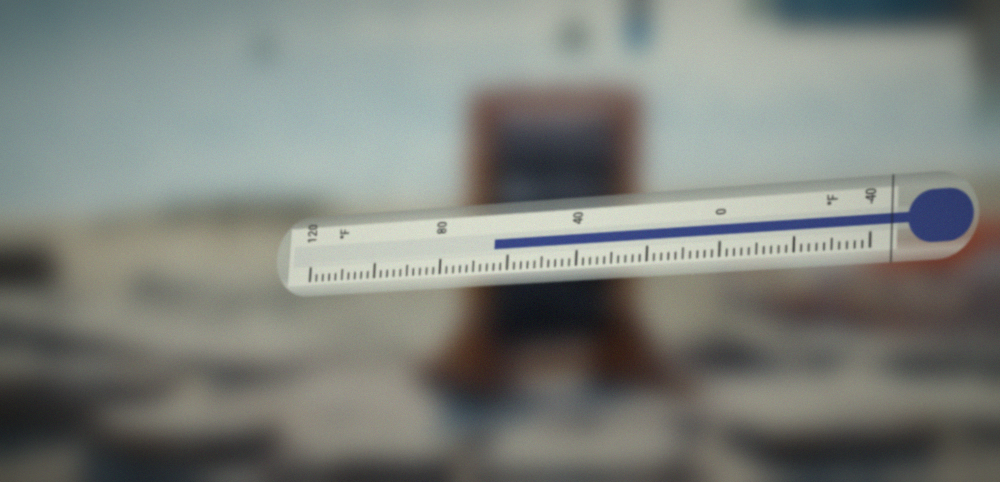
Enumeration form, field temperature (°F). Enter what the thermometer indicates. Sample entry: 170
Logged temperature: 64
